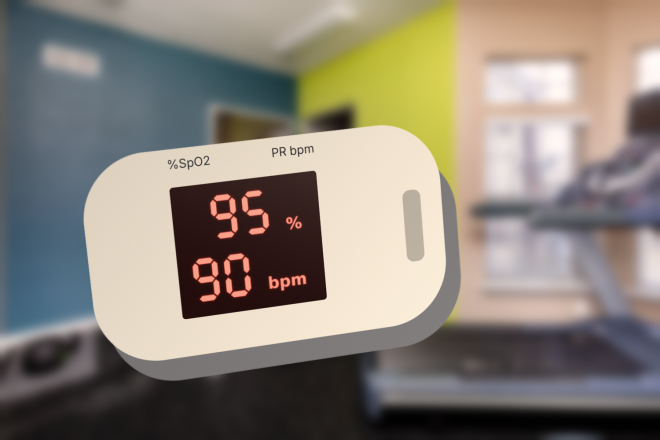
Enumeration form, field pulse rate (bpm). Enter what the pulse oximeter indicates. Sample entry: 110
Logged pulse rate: 90
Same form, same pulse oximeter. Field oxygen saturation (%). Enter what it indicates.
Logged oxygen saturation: 95
